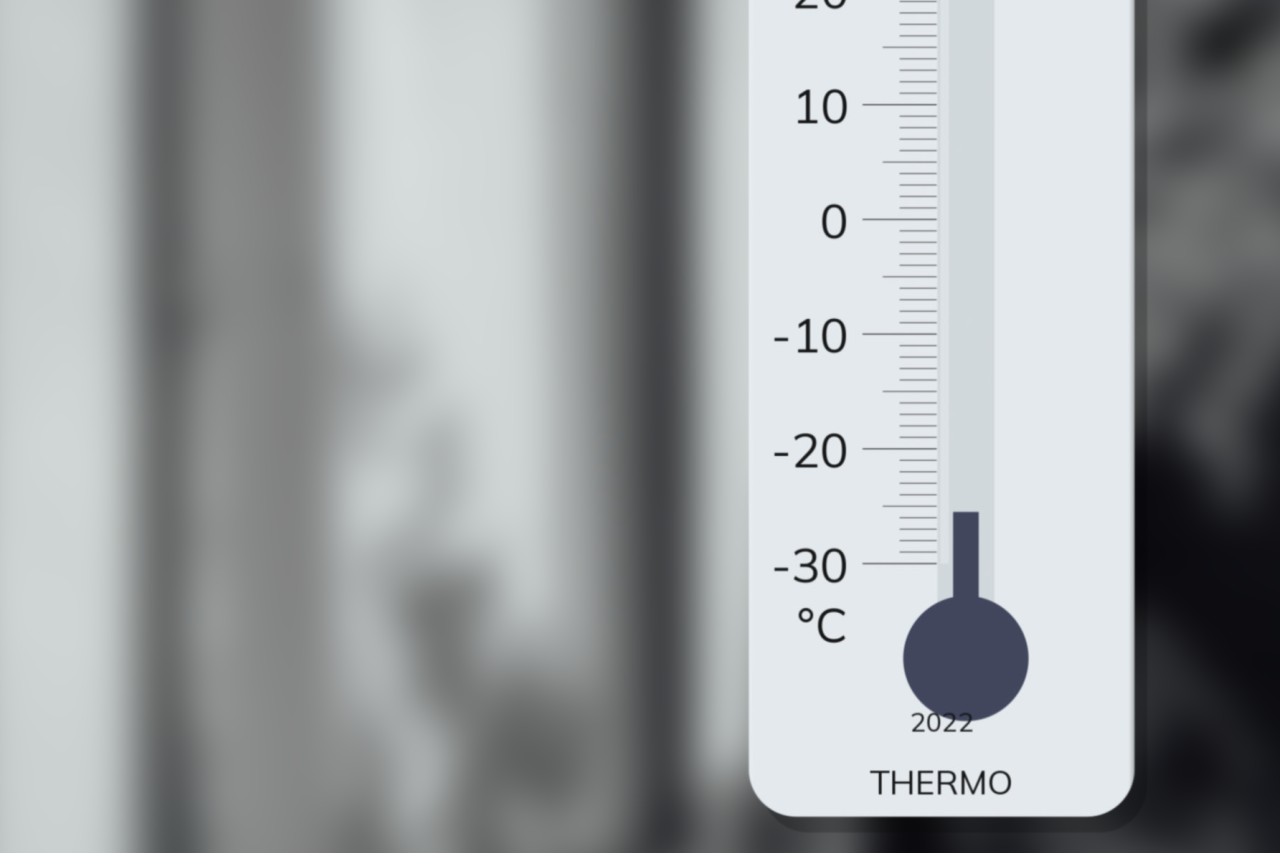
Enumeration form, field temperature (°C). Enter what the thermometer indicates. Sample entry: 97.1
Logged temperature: -25.5
